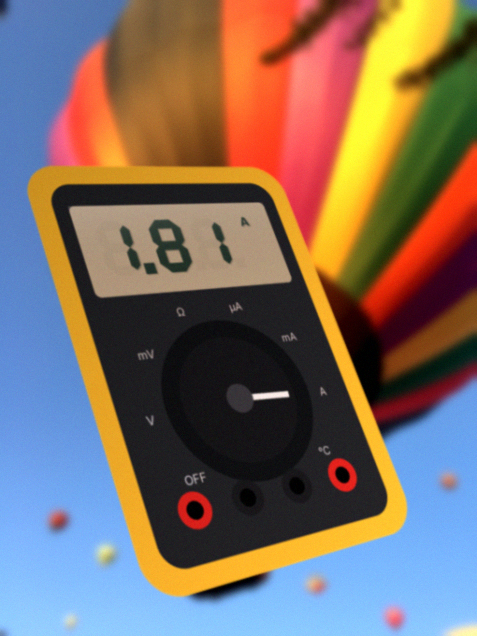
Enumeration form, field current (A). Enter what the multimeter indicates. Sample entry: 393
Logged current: 1.81
